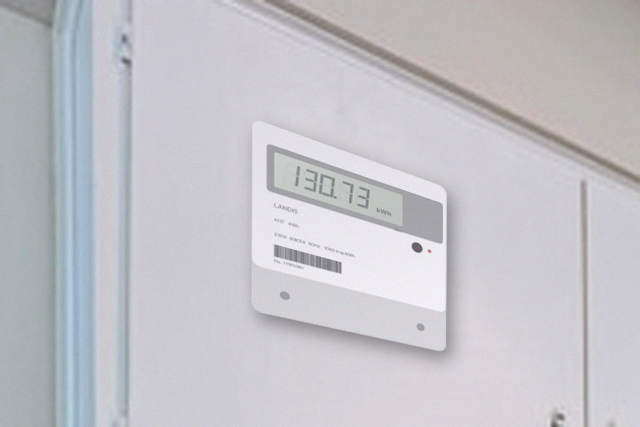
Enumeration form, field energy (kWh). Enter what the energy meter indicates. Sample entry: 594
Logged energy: 130.73
